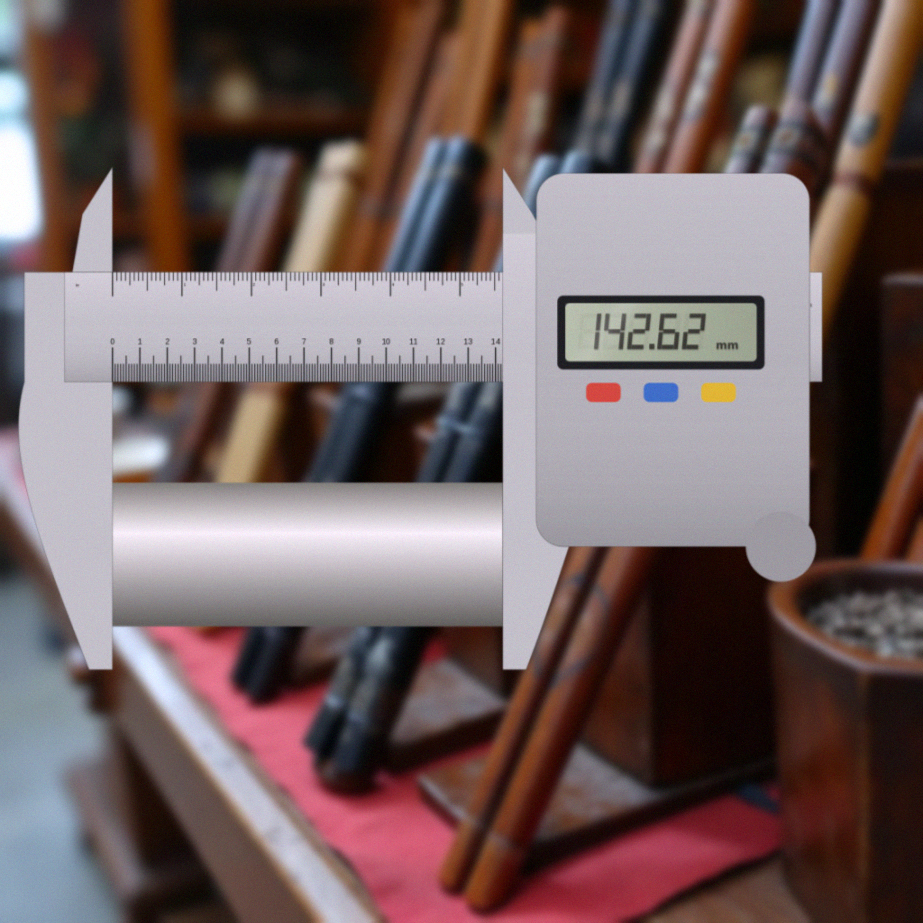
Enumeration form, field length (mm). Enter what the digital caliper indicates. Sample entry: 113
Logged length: 142.62
